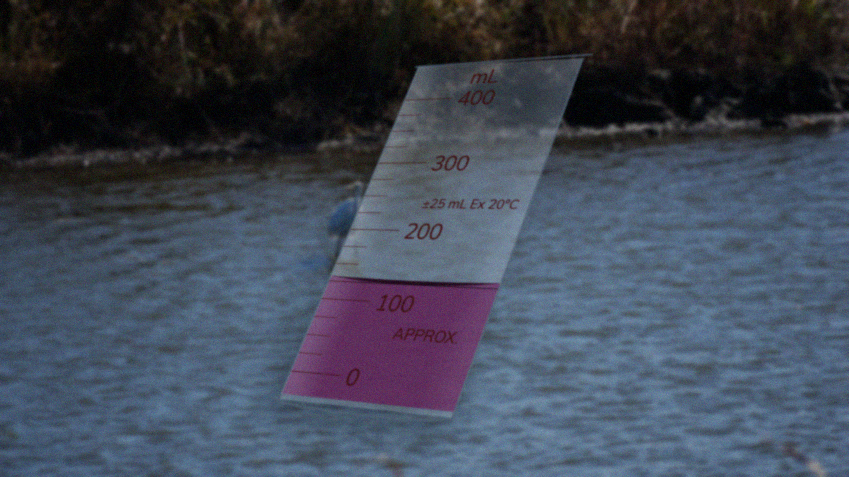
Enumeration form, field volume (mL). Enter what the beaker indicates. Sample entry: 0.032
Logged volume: 125
